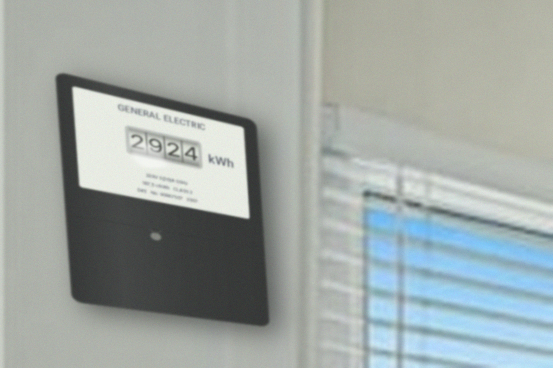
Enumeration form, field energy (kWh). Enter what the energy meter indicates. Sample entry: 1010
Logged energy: 2924
